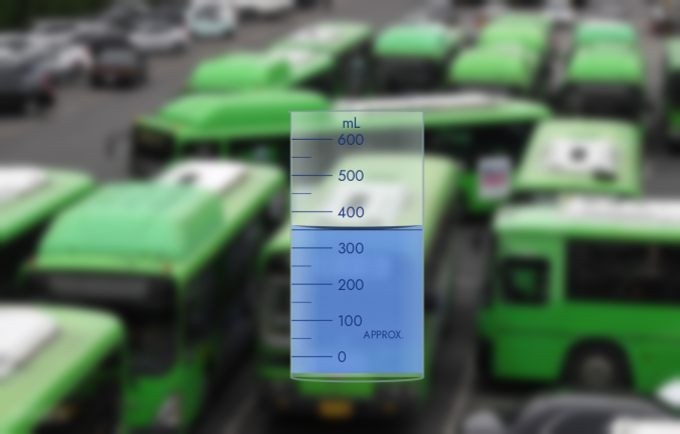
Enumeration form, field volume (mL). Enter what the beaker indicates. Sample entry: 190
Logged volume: 350
